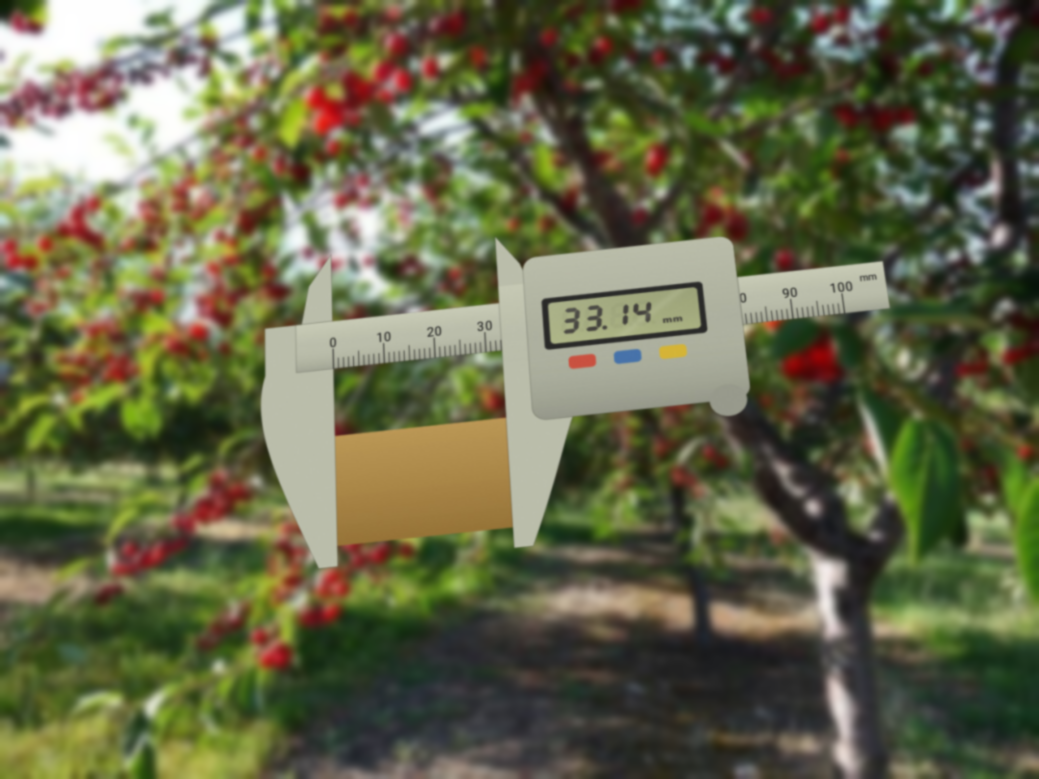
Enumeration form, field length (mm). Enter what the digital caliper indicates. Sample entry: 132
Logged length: 33.14
